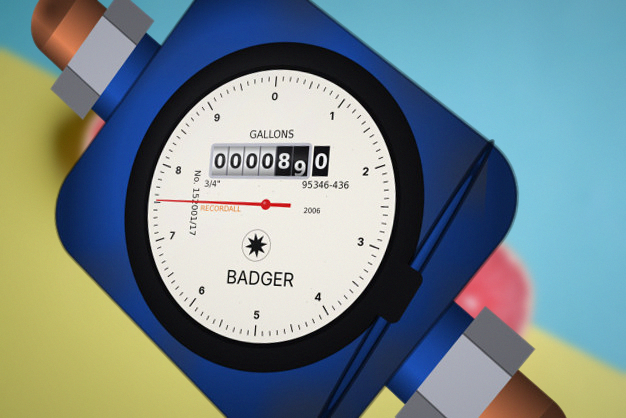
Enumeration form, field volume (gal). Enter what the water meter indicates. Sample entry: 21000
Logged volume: 887.5
